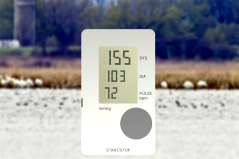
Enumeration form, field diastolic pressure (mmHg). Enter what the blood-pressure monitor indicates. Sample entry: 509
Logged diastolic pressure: 103
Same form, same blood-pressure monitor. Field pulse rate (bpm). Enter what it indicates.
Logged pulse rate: 72
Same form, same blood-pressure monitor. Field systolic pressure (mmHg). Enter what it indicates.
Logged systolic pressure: 155
